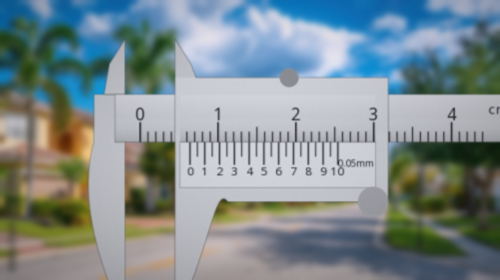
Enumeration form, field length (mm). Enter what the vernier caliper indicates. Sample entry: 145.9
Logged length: 6.4
